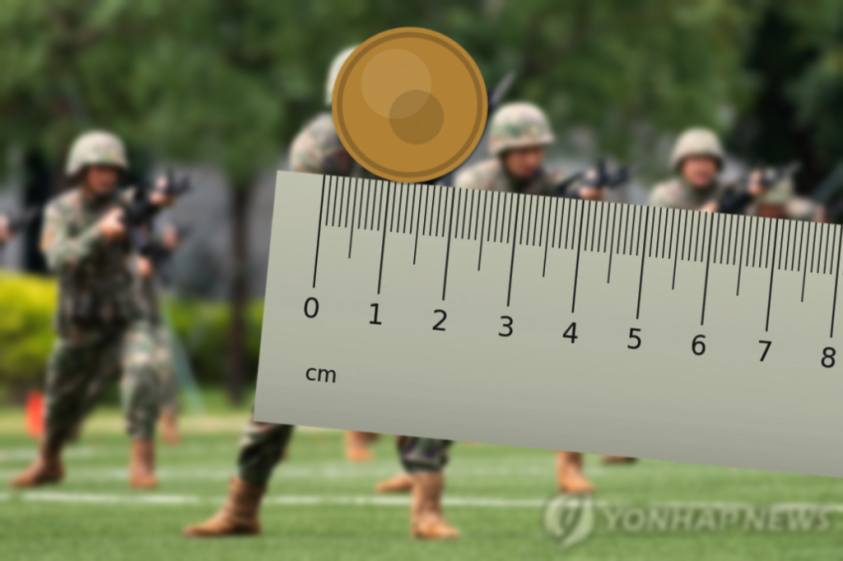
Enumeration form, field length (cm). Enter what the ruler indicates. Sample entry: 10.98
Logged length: 2.4
